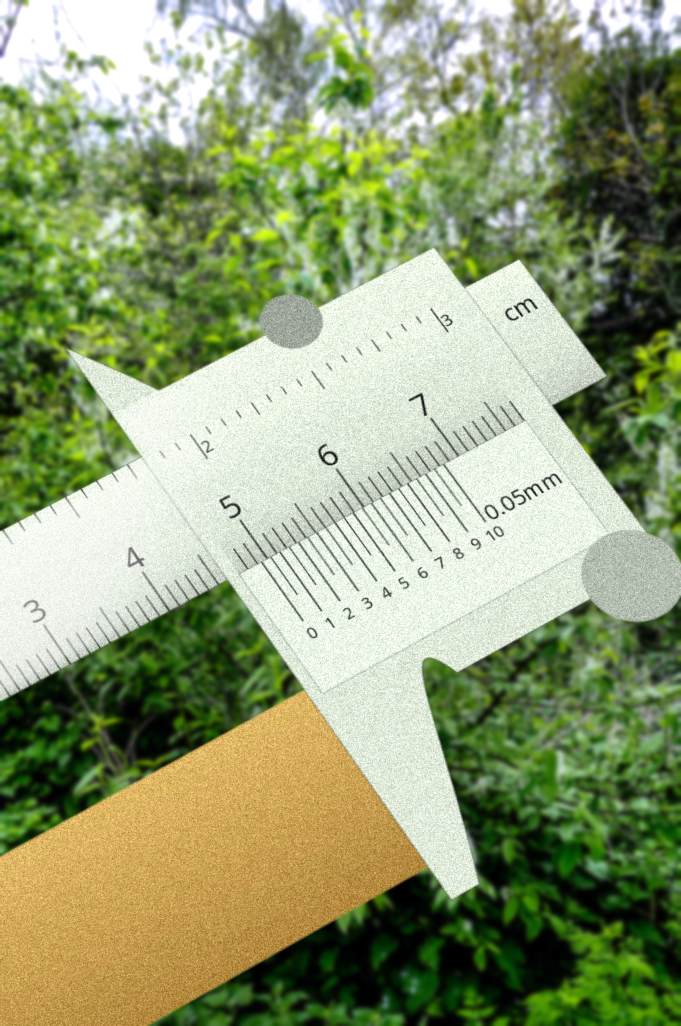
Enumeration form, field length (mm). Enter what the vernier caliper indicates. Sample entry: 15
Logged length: 49.4
